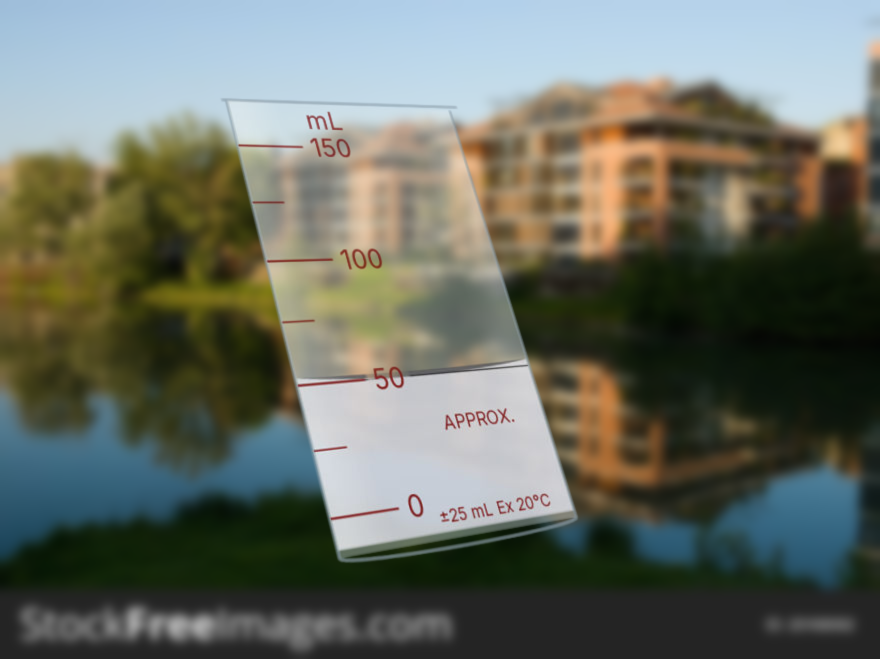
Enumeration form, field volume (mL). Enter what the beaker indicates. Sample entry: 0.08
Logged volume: 50
